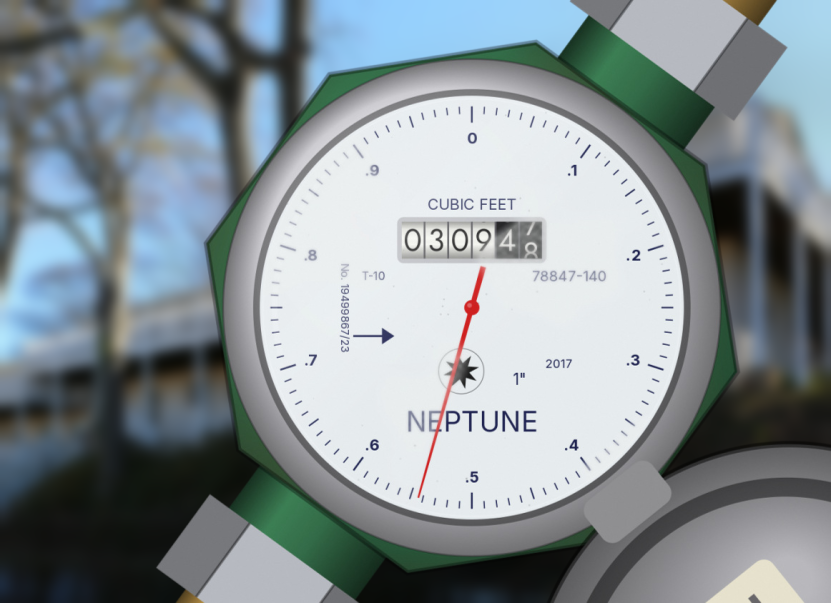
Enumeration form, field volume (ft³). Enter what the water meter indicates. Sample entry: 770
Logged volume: 30947.54
